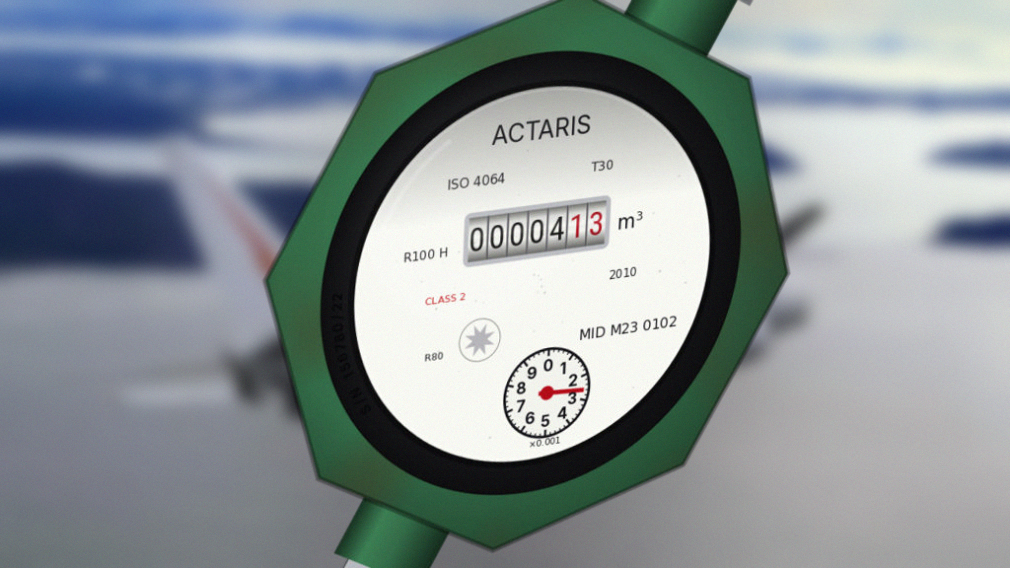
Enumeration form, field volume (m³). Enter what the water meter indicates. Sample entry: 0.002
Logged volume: 4.132
